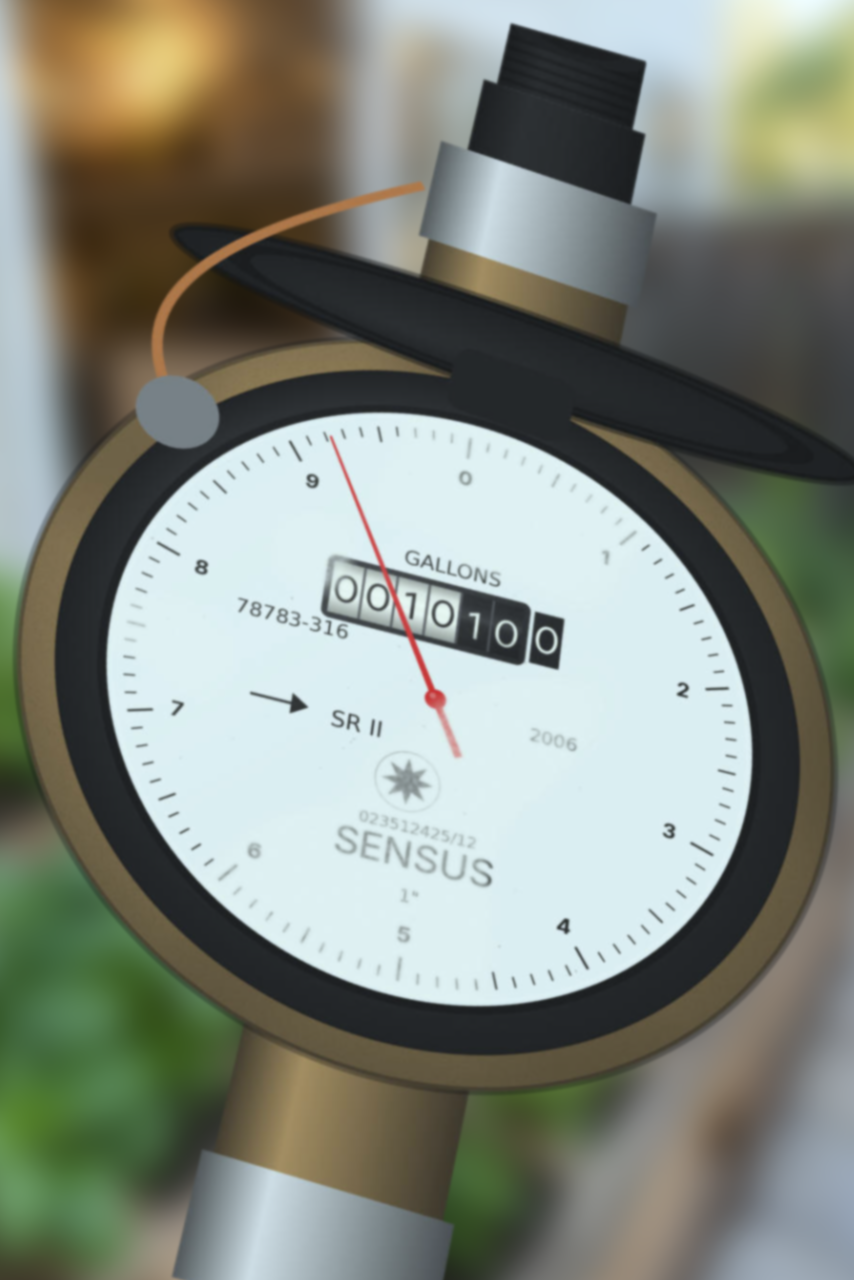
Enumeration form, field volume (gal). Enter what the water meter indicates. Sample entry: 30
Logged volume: 10099.2
